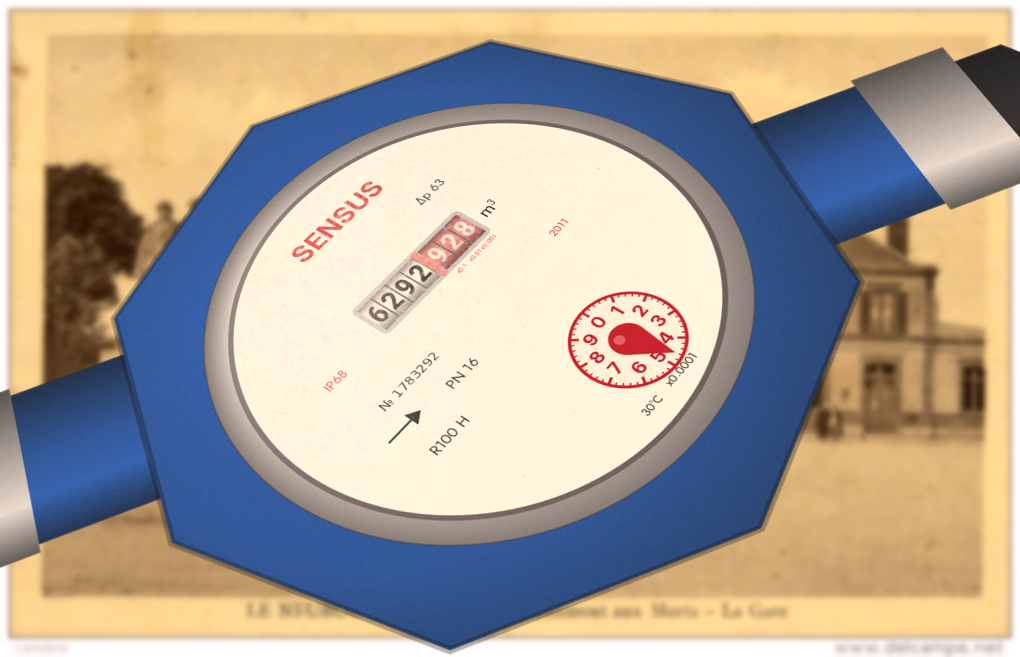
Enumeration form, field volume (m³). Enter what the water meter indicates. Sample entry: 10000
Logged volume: 6292.9284
